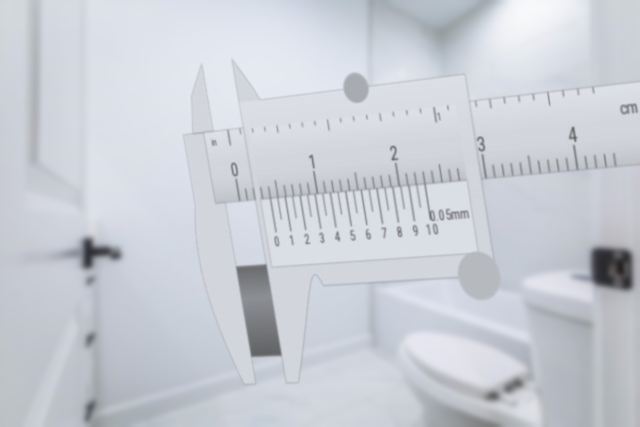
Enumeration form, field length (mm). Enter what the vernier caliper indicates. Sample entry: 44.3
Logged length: 4.0
